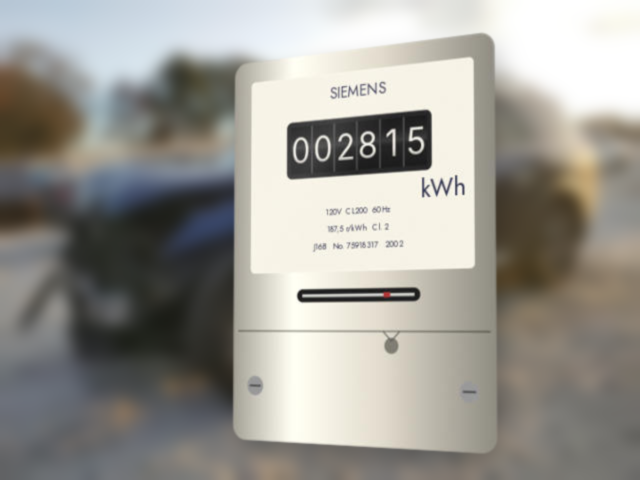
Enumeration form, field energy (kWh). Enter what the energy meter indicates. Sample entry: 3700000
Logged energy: 2815
